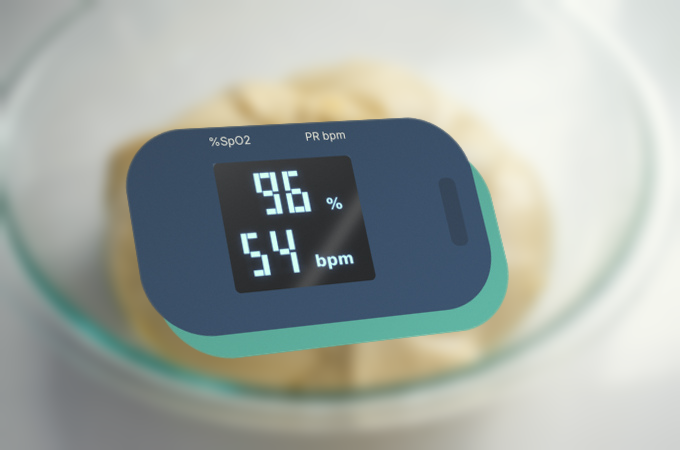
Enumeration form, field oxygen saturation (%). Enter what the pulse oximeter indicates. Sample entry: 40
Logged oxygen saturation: 96
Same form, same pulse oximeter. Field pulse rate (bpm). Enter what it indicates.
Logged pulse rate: 54
